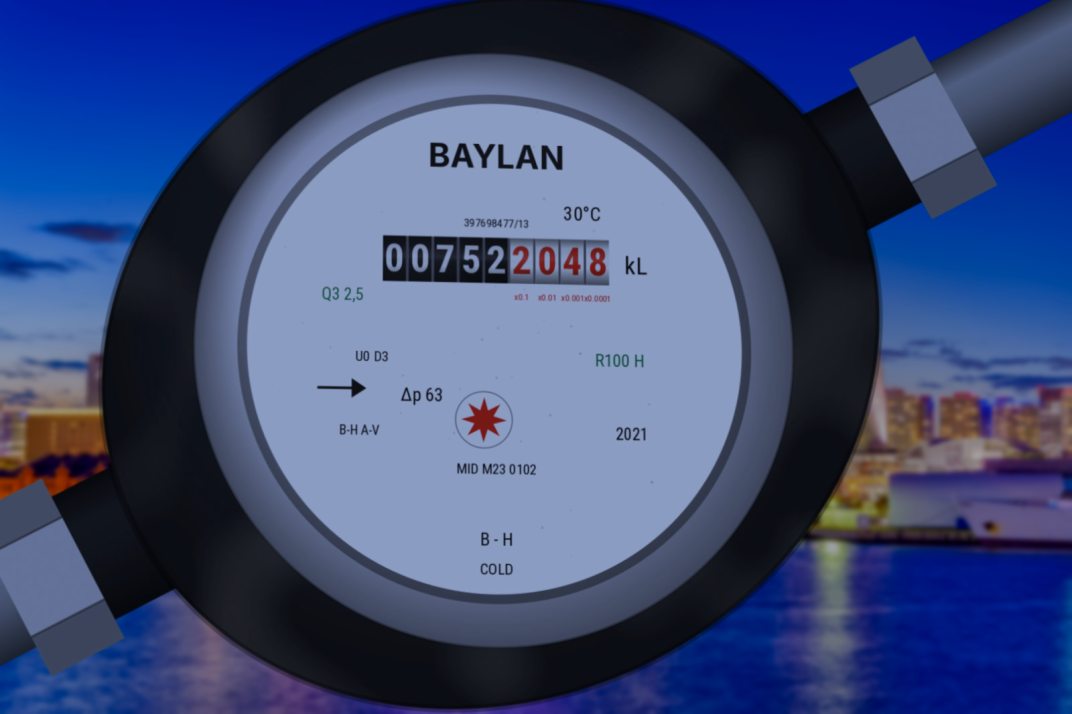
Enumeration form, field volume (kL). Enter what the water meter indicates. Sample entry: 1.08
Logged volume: 752.2048
